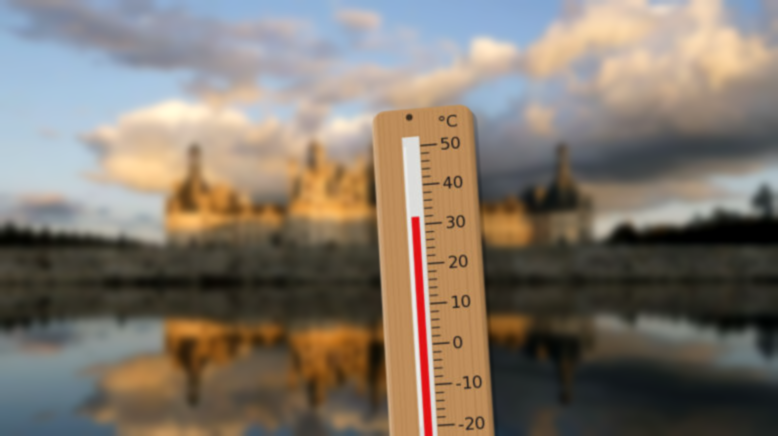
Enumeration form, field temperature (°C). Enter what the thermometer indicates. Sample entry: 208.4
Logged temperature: 32
